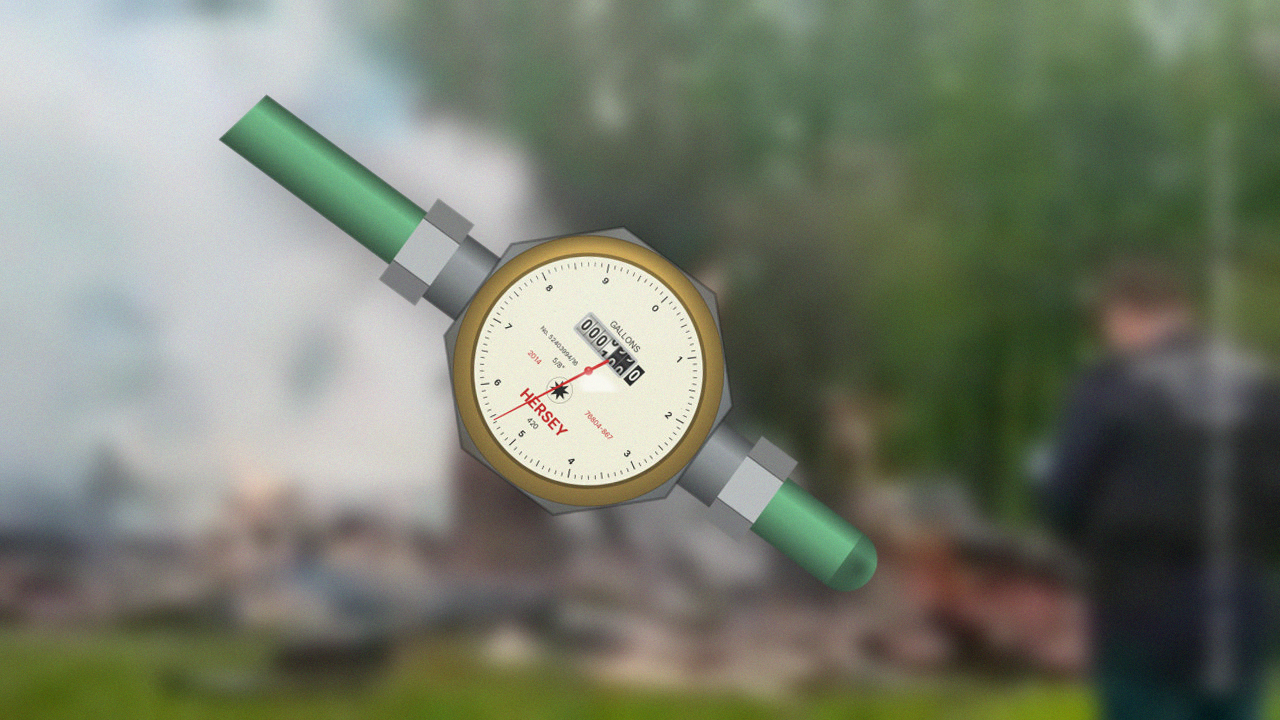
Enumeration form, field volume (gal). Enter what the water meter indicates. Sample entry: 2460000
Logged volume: 995.4
